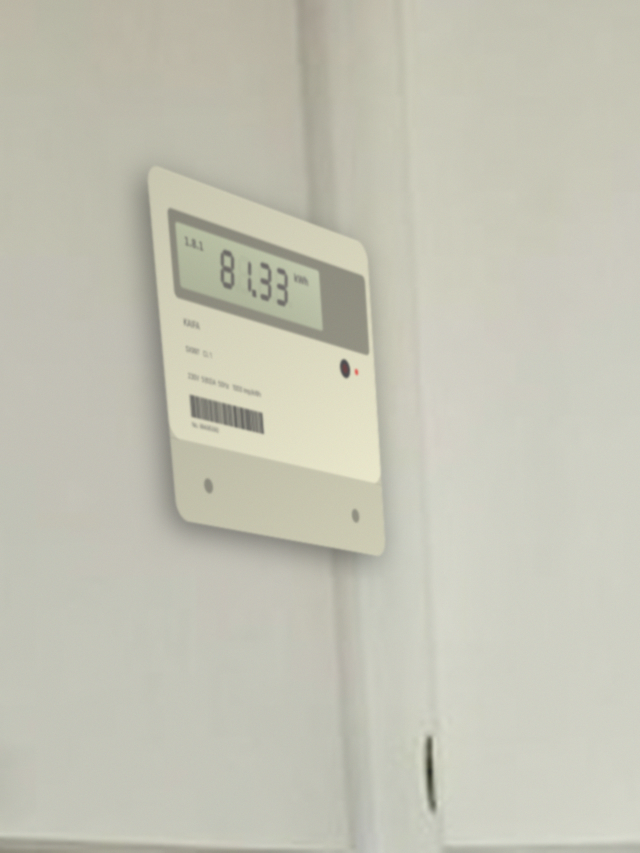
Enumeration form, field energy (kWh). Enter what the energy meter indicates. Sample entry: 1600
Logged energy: 81.33
